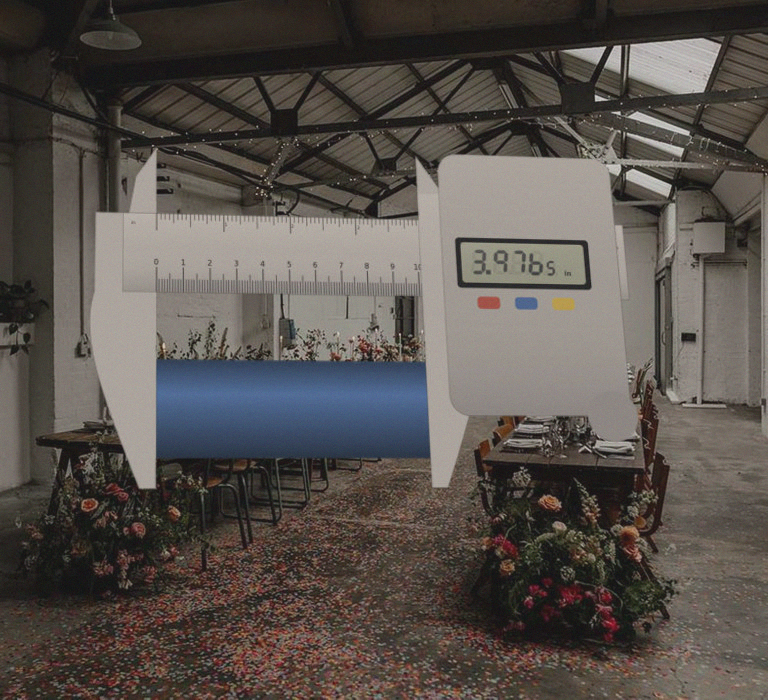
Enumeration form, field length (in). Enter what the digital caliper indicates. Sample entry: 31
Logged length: 3.9765
